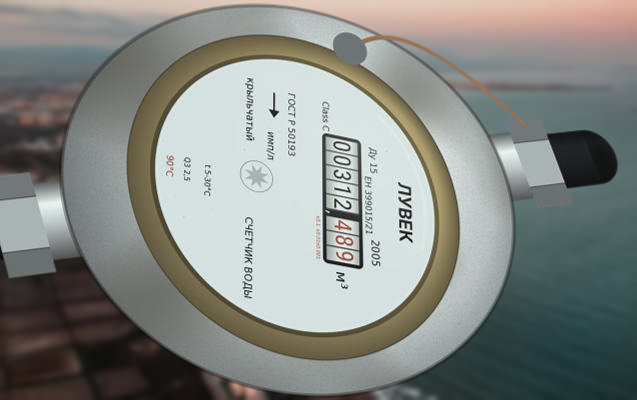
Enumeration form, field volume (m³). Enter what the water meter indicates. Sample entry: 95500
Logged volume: 312.489
